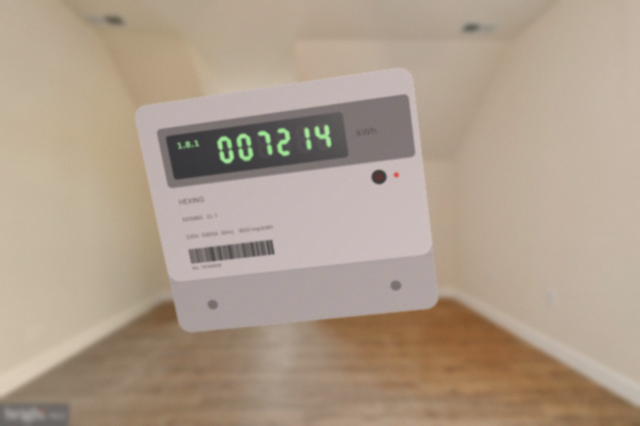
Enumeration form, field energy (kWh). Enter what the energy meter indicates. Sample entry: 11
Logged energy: 7214
